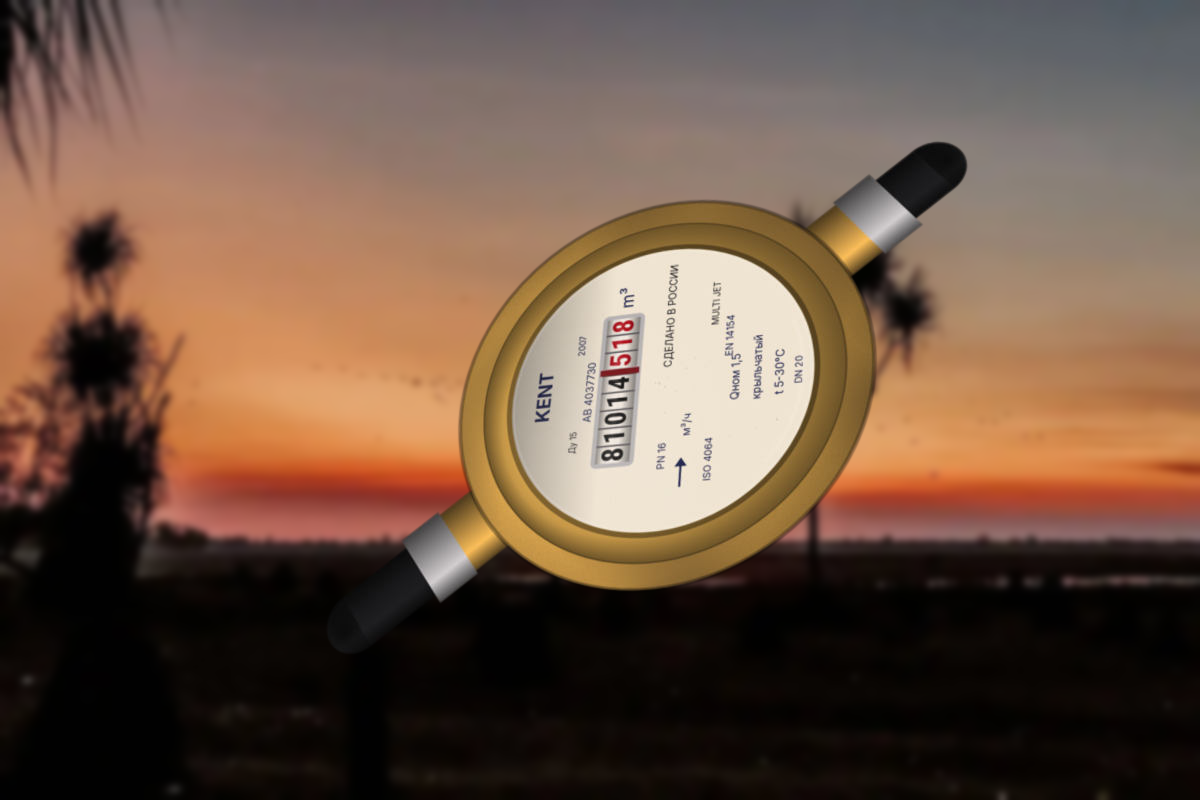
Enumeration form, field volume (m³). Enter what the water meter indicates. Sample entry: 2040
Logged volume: 81014.518
